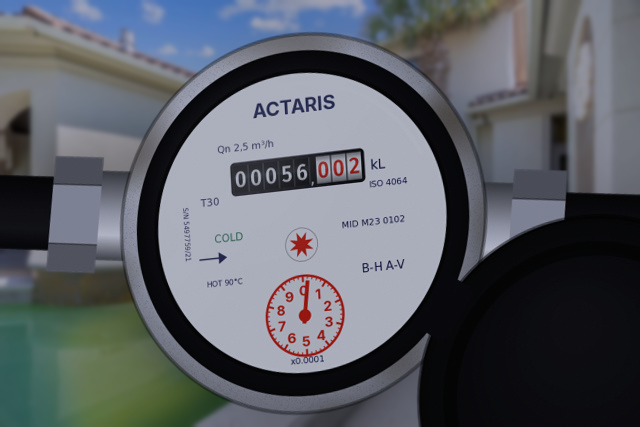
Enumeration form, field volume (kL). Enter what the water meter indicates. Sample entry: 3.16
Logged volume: 56.0020
